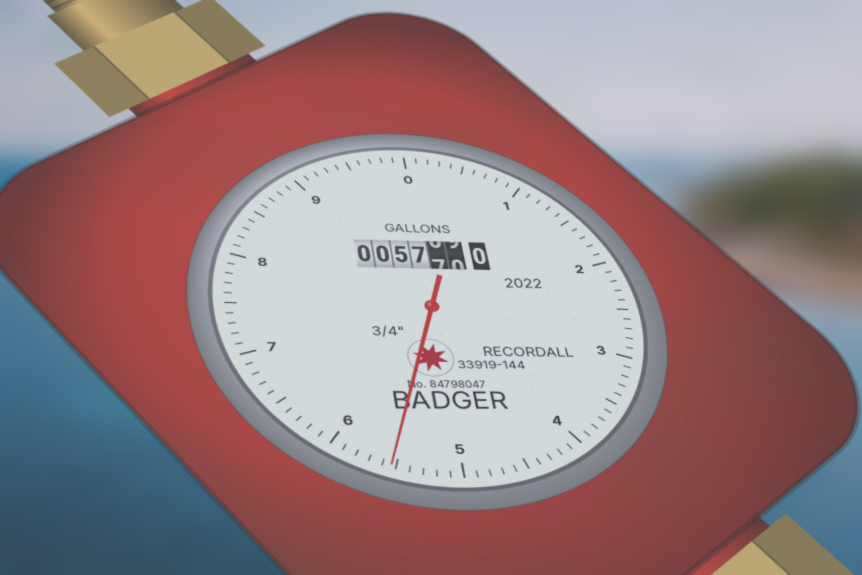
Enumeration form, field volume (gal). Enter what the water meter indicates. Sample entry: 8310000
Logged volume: 57695.5
